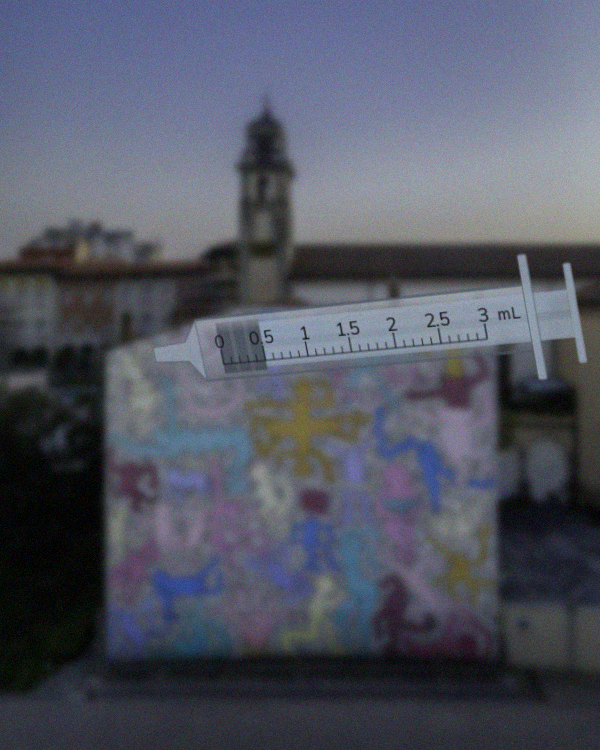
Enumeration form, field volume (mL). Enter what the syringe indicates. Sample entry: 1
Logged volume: 0
